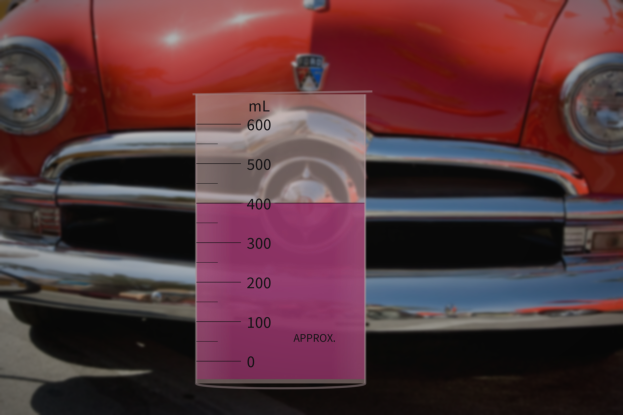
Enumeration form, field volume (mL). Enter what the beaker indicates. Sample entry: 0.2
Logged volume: 400
